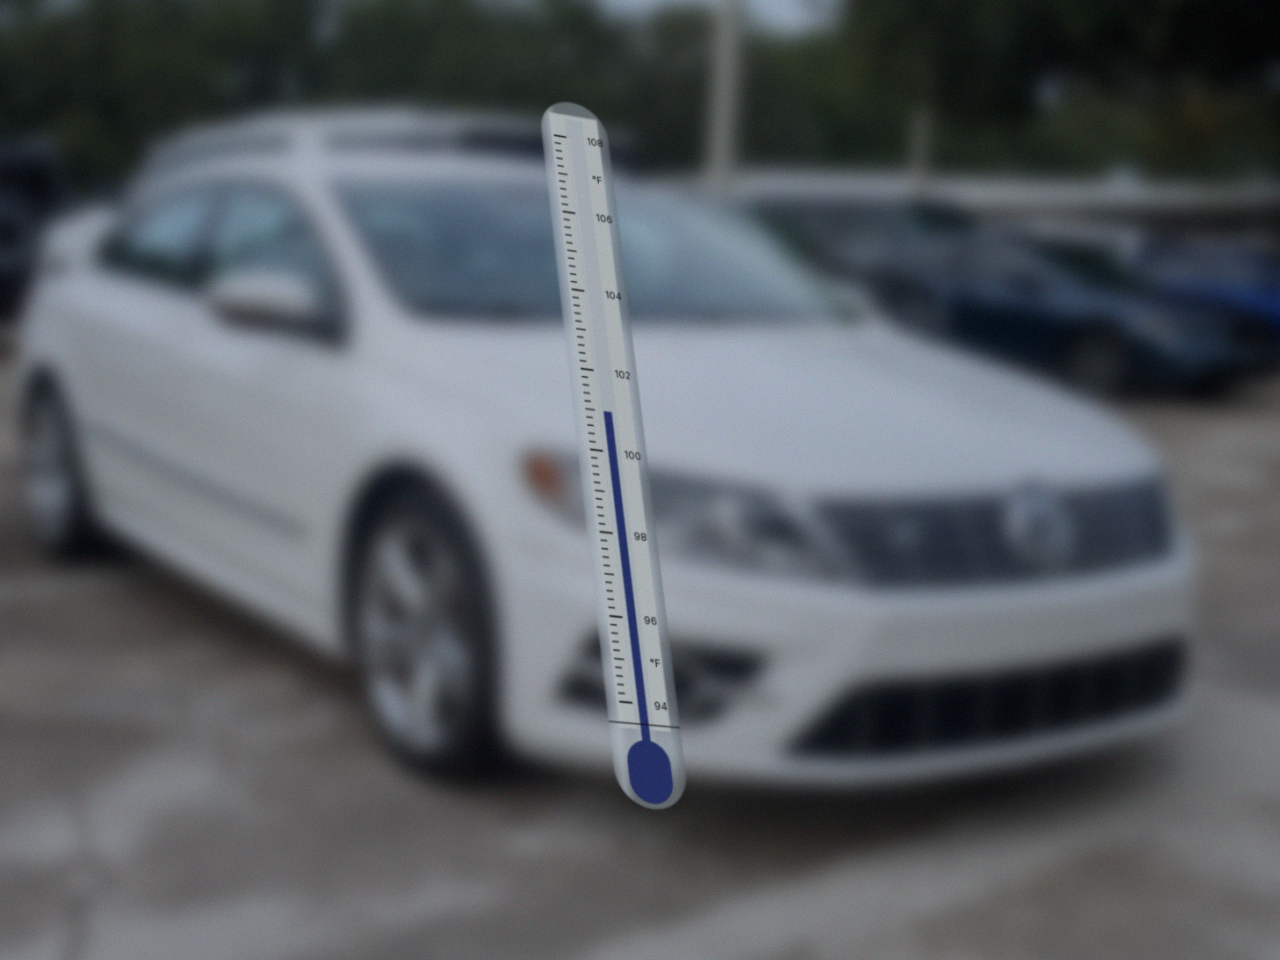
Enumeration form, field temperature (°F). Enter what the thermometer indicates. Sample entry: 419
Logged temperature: 101
